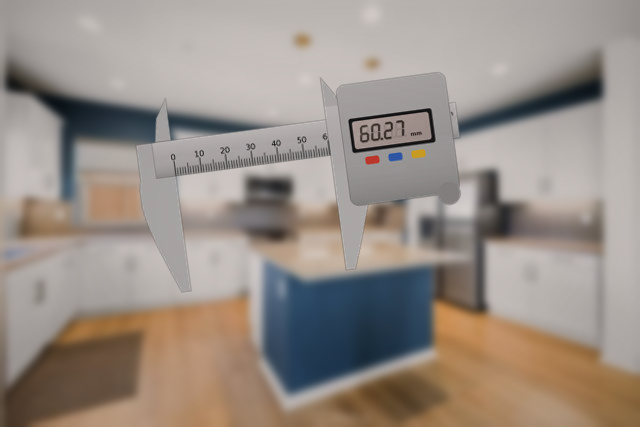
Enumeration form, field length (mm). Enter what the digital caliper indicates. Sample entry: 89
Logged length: 60.27
